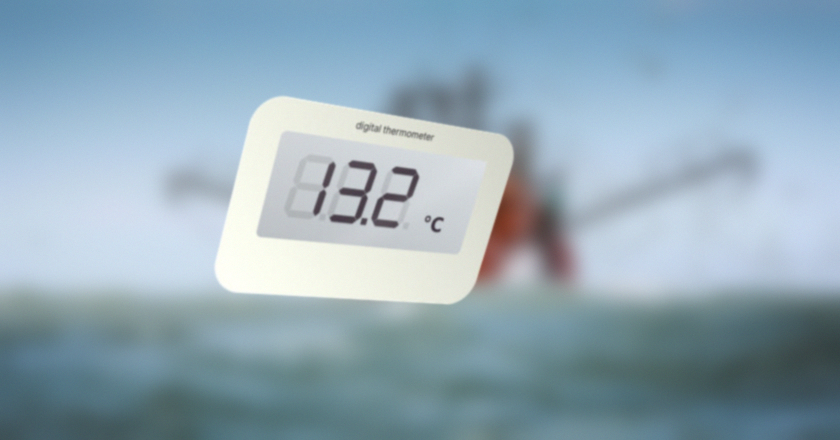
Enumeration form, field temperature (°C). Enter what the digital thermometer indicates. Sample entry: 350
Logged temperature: 13.2
